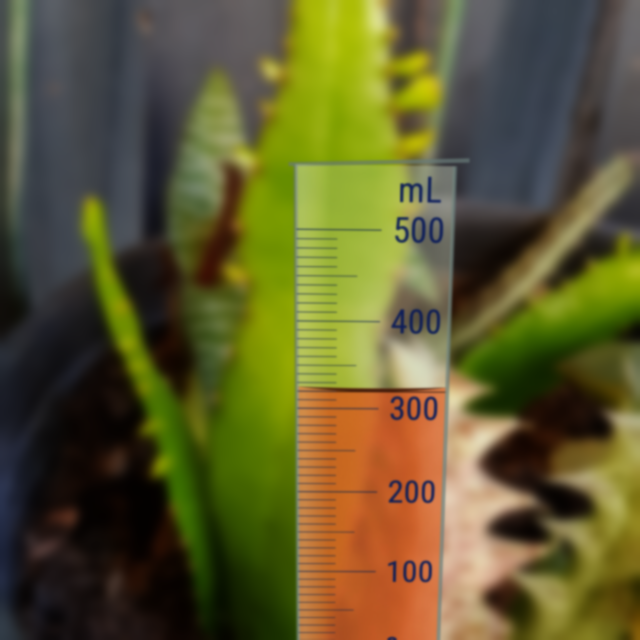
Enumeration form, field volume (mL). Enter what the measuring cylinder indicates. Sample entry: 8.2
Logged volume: 320
